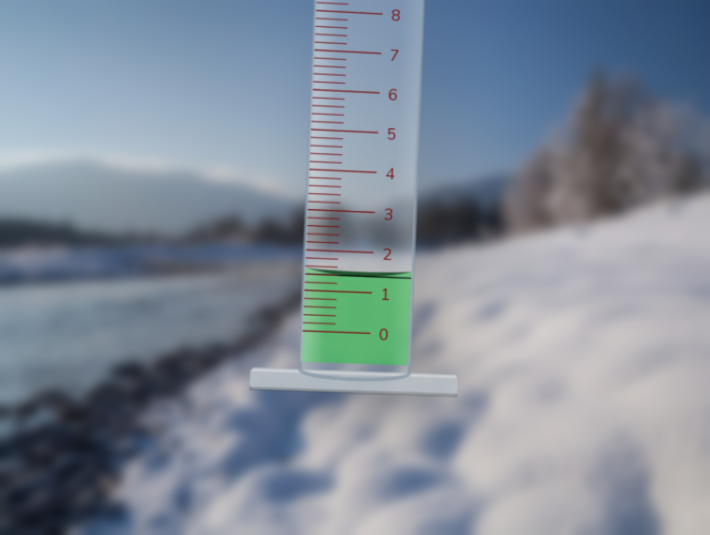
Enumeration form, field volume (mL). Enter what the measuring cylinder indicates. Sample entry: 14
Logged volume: 1.4
